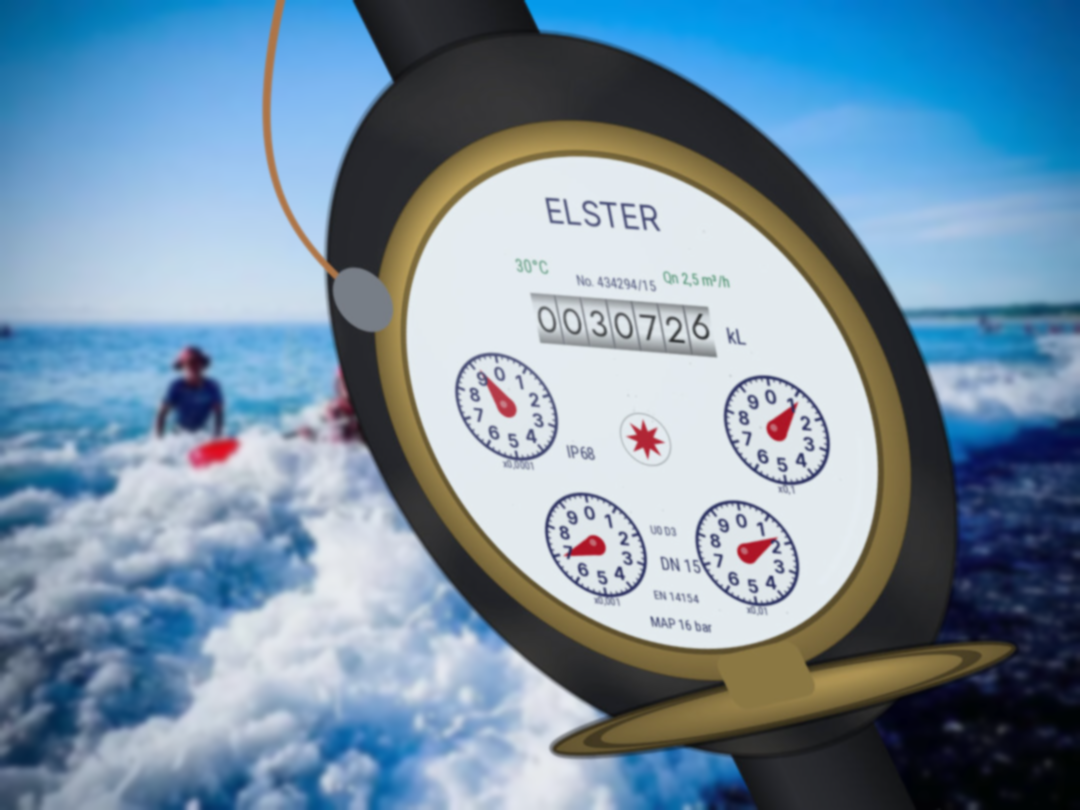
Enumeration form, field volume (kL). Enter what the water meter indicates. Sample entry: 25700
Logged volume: 30726.1169
